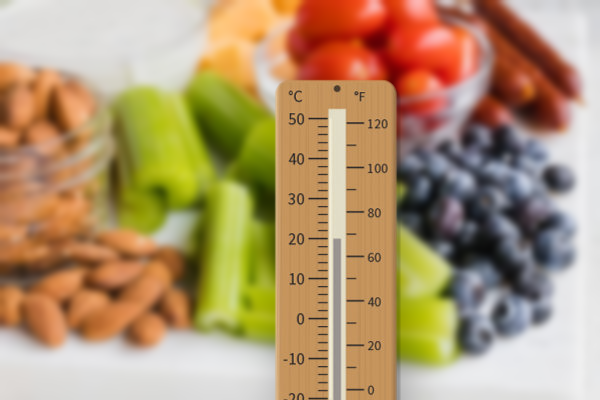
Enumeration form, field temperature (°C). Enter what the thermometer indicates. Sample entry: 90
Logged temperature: 20
